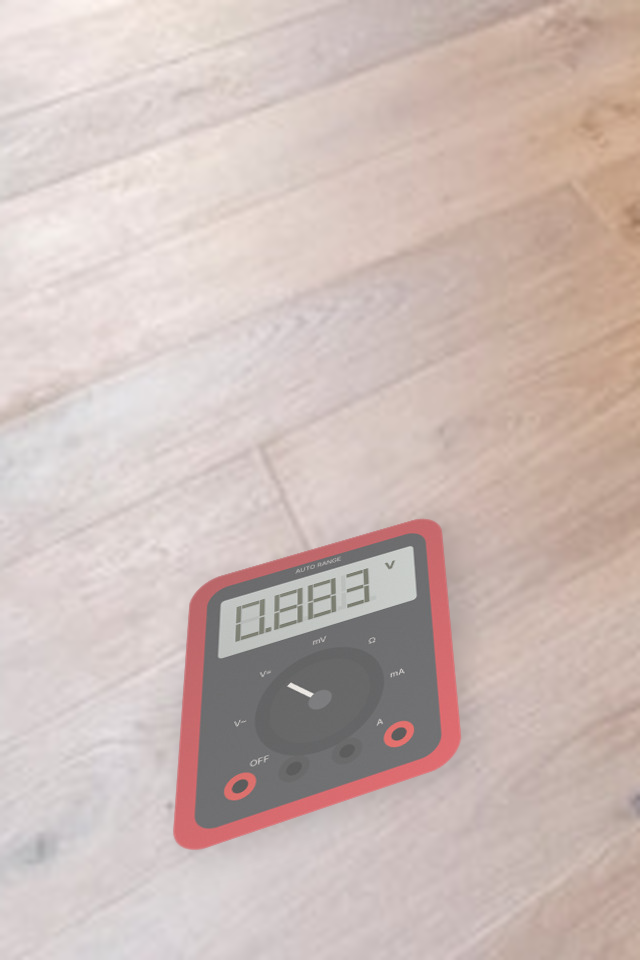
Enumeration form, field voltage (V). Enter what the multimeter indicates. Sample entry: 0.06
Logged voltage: 0.883
